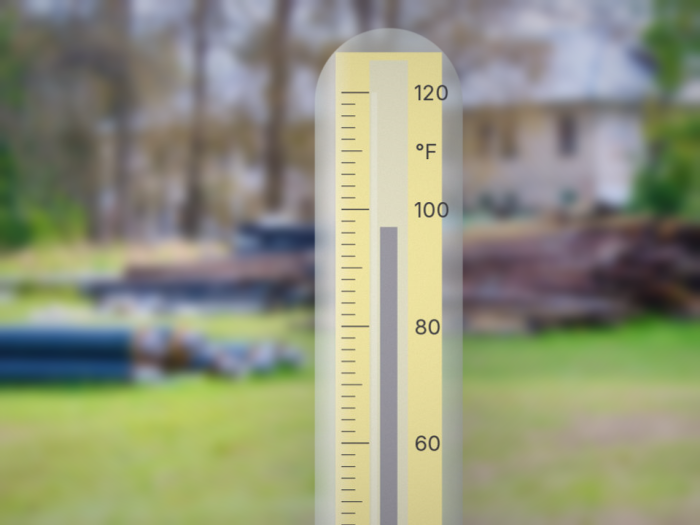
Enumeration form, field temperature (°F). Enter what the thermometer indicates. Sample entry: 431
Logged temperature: 97
